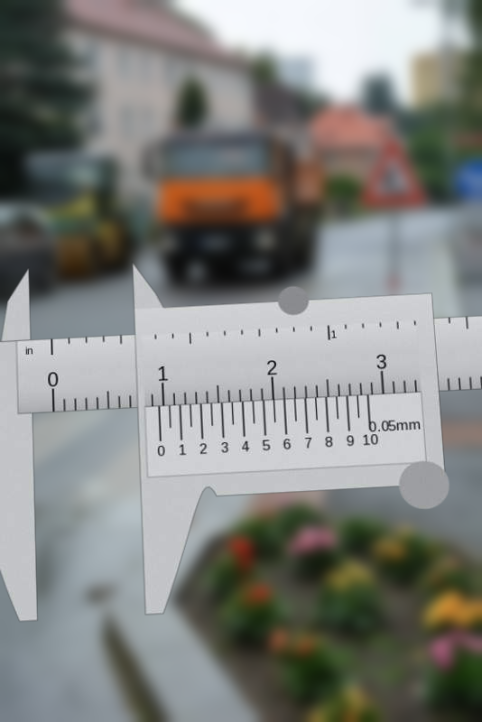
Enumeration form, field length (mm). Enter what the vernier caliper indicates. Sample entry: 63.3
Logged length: 9.6
